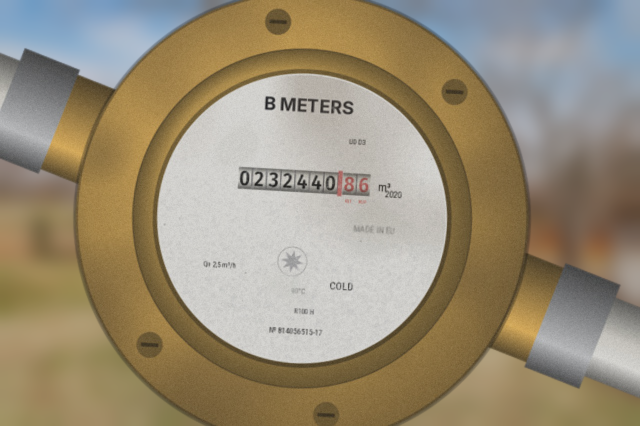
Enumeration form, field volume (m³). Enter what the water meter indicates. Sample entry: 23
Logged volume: 232440.86
